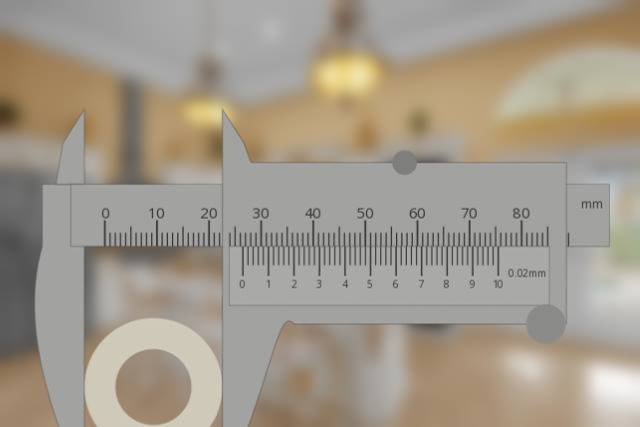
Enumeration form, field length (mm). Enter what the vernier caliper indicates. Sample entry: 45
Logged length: 26.5
